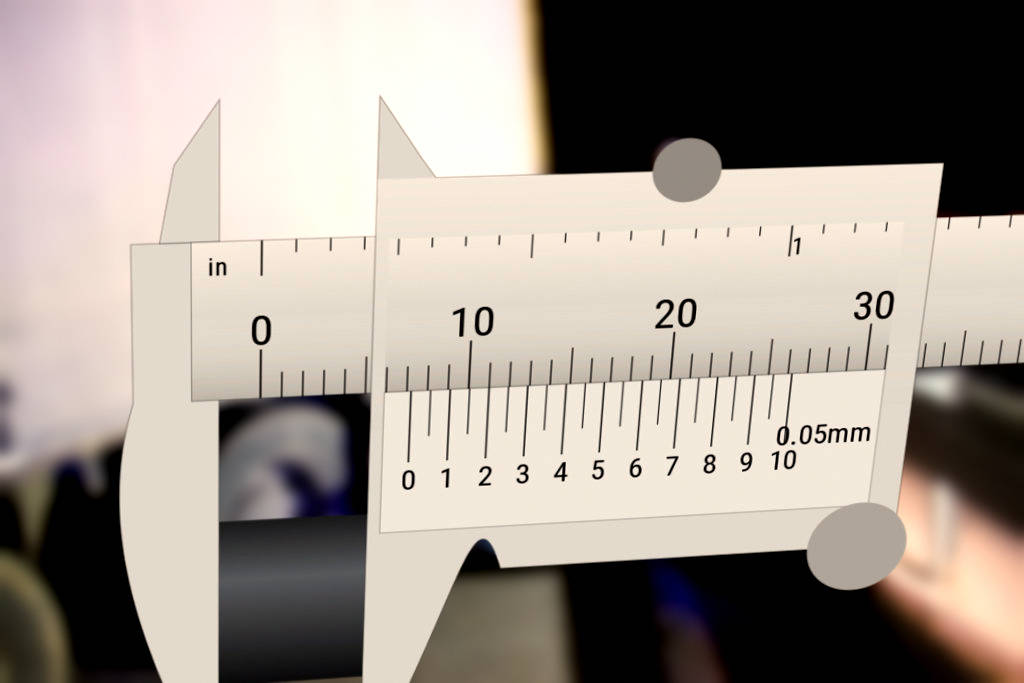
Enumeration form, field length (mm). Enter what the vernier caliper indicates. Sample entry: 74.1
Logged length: 7.2
